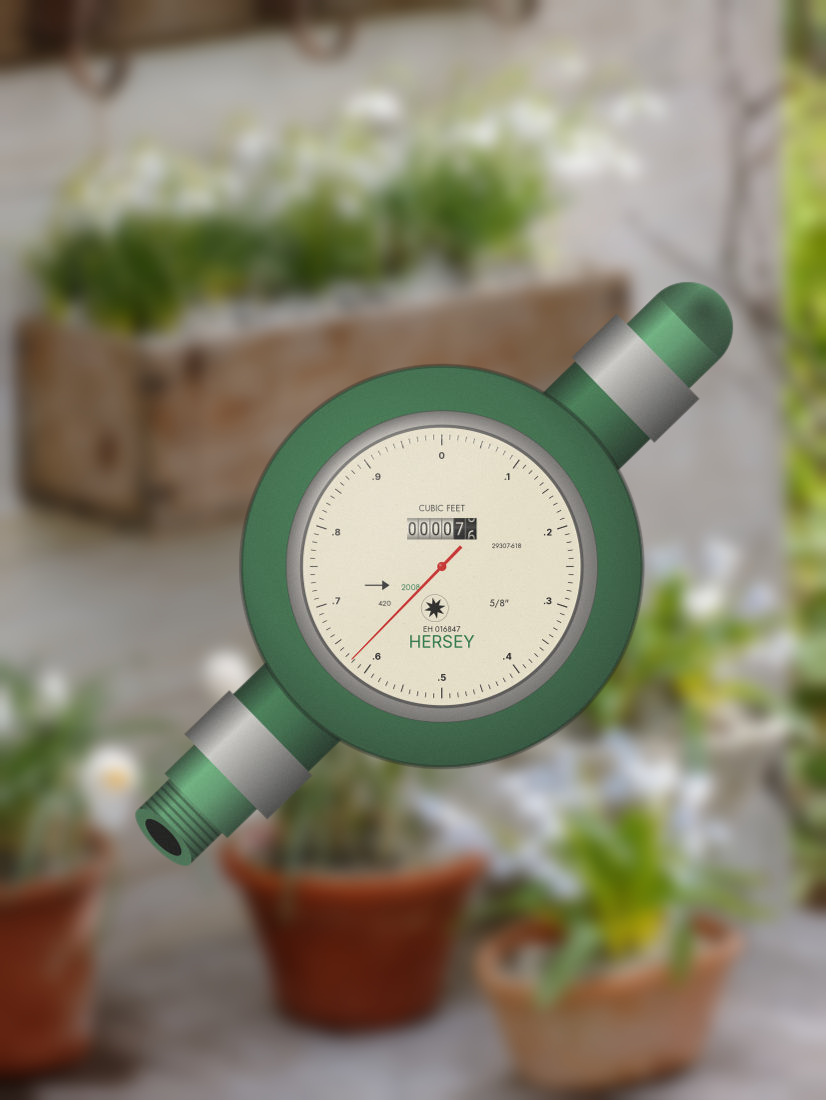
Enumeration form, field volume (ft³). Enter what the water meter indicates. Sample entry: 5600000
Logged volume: 75.62
